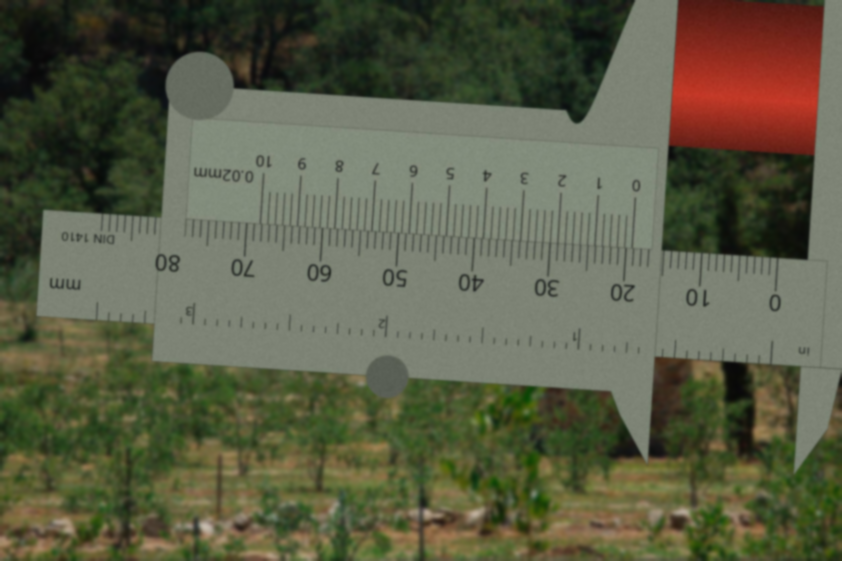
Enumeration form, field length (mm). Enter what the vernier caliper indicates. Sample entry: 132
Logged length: 19.2
